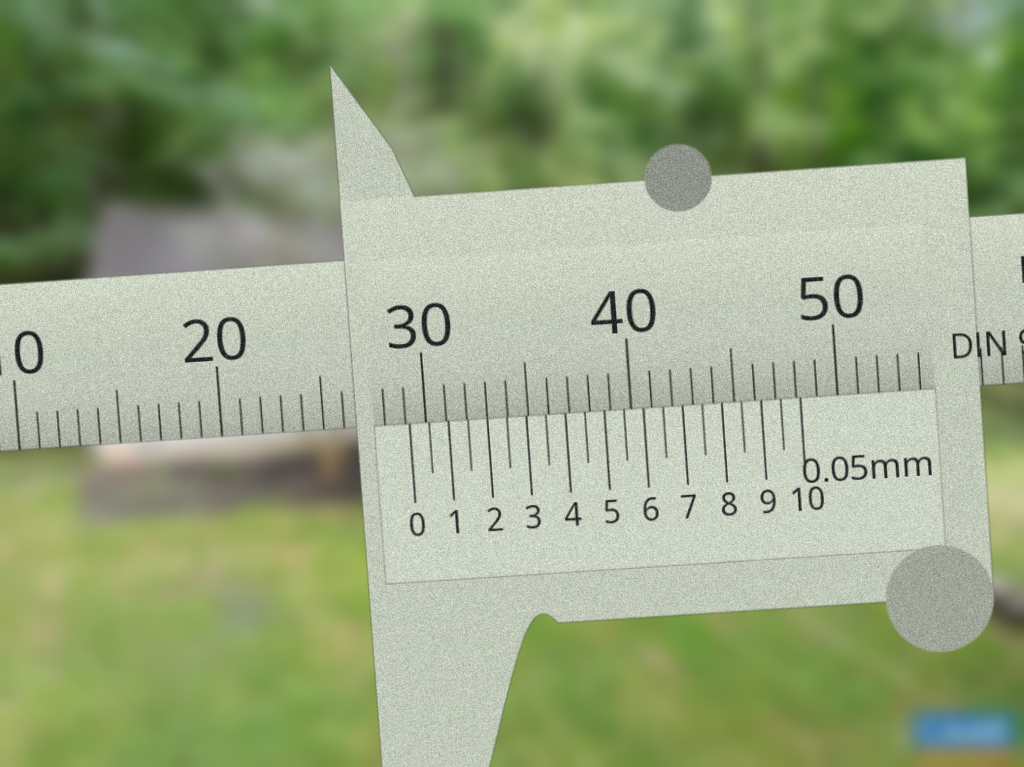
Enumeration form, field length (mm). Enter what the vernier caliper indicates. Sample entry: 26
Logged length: 29.2
